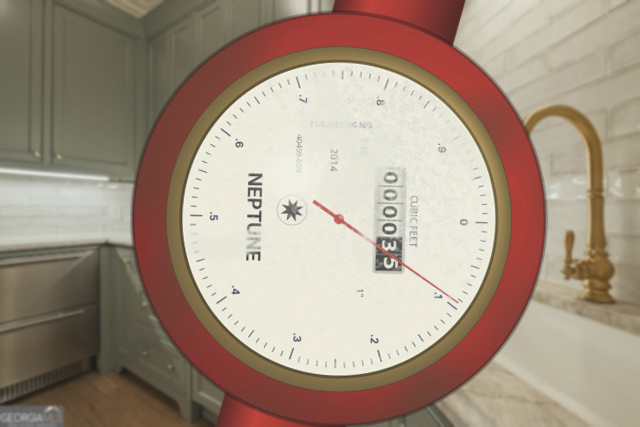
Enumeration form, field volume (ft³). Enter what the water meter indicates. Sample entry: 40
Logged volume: 35.09
